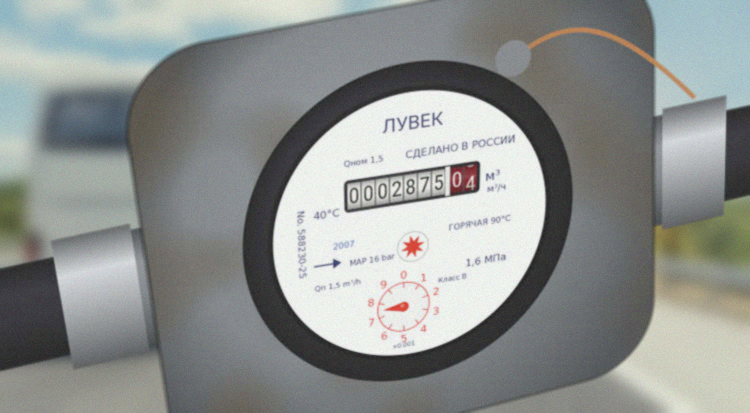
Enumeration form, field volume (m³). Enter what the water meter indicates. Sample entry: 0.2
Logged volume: 2875.037
